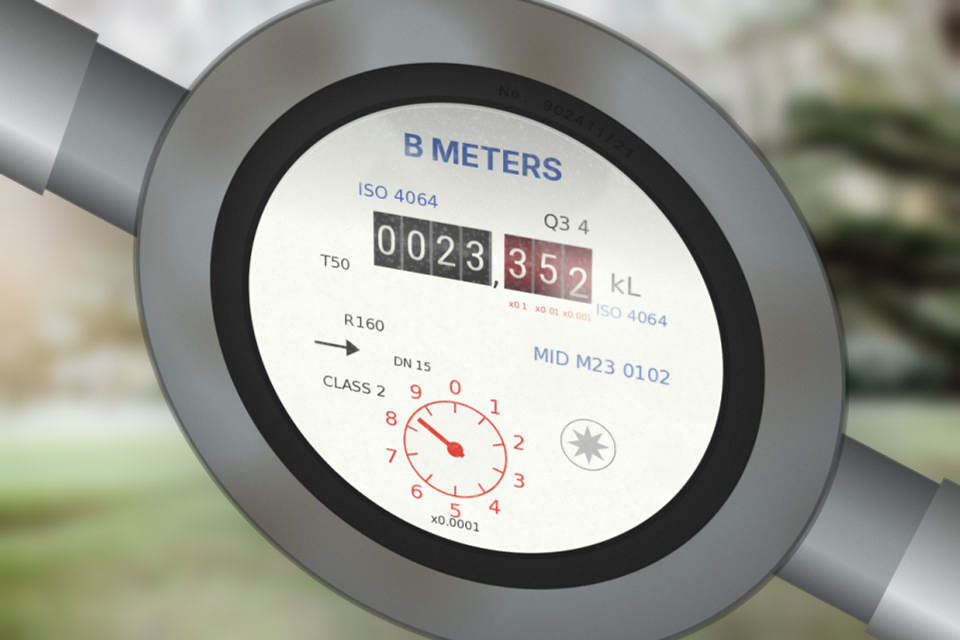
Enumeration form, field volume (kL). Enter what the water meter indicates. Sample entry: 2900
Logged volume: 23.3518
